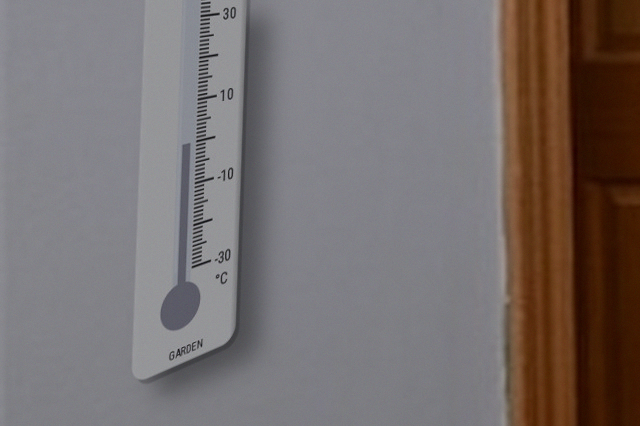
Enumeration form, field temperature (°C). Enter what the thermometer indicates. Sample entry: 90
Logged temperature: 0
